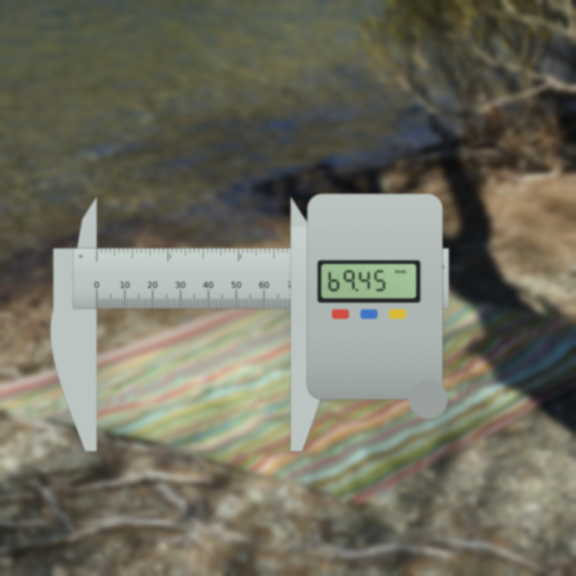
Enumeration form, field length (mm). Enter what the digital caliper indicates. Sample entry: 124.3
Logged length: 69.45
